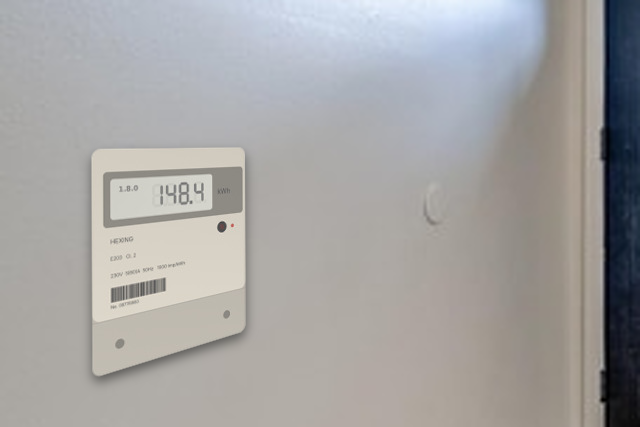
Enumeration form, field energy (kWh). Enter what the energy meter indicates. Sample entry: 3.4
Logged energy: 148.4
